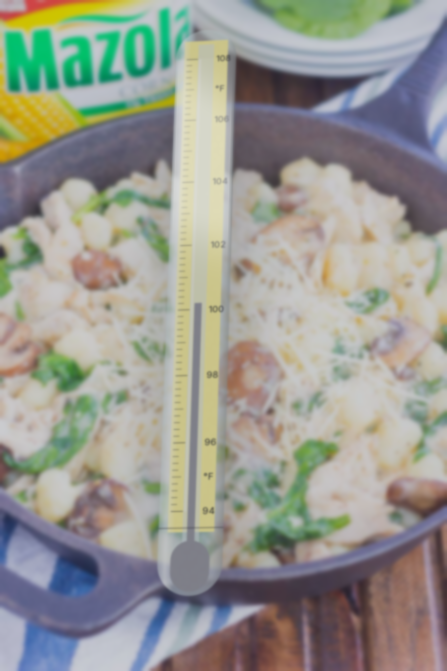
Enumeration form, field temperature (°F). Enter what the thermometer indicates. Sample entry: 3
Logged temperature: 100.2
